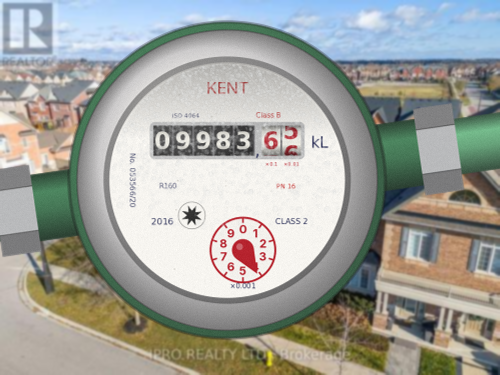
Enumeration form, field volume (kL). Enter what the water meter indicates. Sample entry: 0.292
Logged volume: 9983.654
